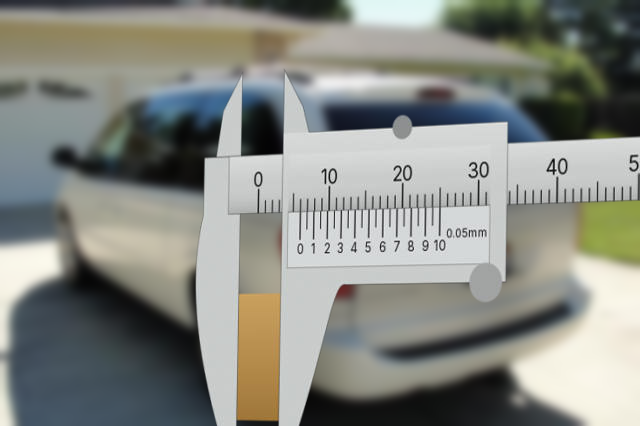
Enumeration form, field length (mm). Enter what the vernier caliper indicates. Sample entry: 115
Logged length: 6.0
